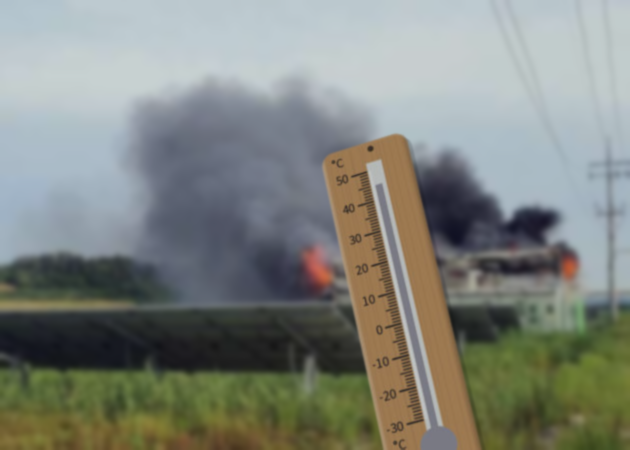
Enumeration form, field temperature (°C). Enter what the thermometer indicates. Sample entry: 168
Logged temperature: 45
